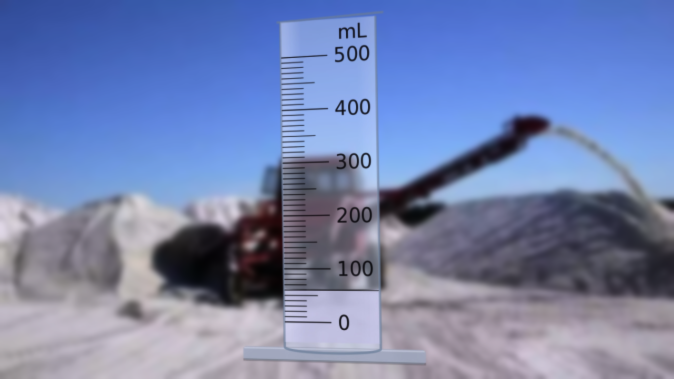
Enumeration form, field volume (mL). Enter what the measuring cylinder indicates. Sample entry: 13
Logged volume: 60
